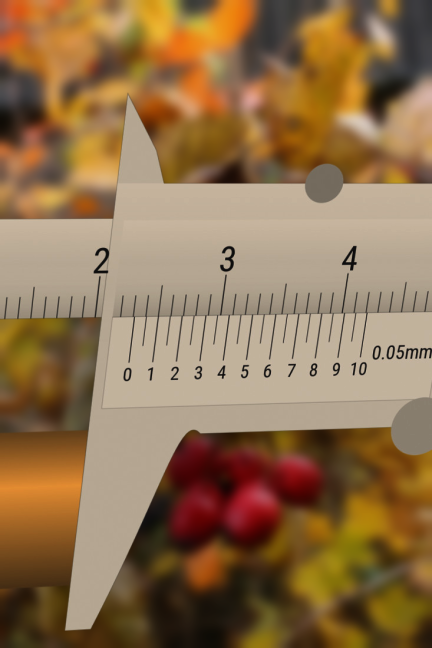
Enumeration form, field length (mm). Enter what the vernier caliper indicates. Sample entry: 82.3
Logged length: 23.1
